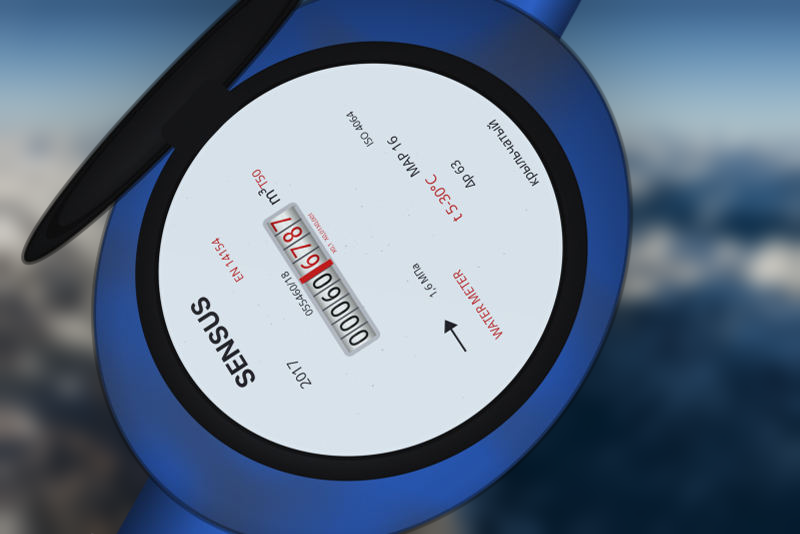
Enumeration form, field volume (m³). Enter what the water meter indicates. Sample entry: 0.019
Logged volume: 60.6787
